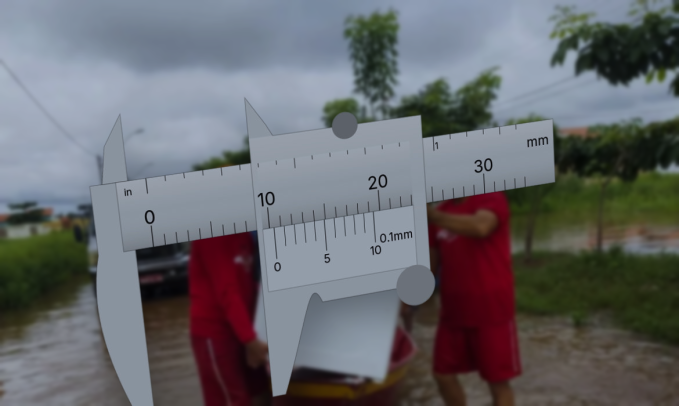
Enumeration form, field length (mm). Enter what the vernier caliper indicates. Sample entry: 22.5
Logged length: 10.4
